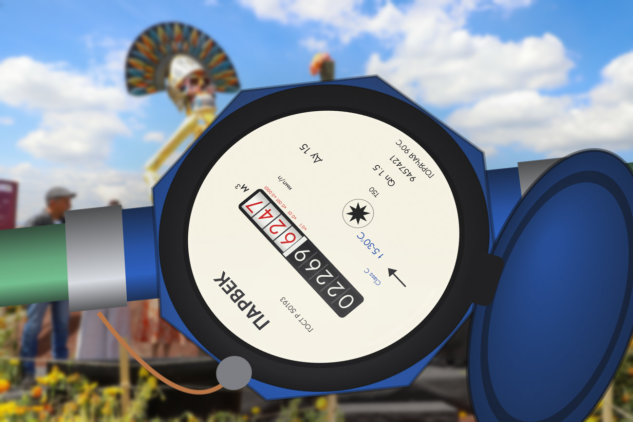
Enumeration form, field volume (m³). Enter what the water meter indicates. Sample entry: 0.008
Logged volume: 2269.6247
